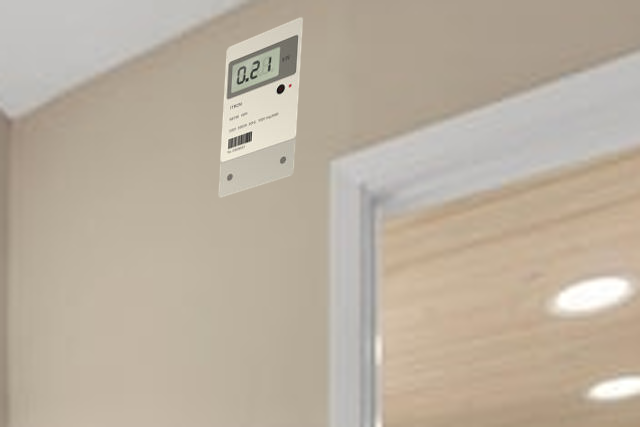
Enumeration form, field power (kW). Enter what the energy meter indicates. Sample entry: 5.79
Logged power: 0.21
